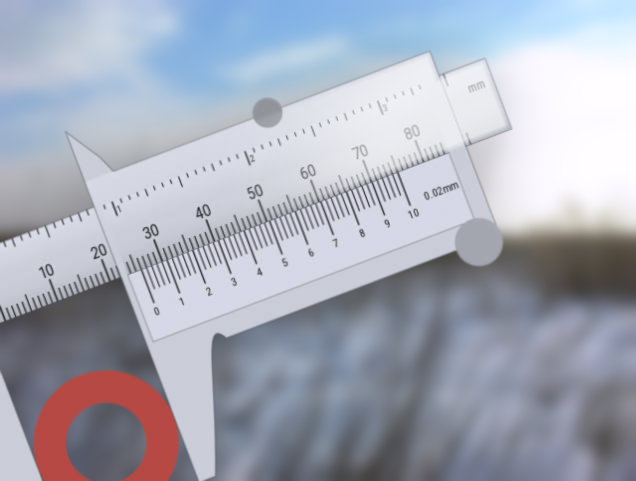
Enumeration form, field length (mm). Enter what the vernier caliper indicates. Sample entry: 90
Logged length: 26.0
